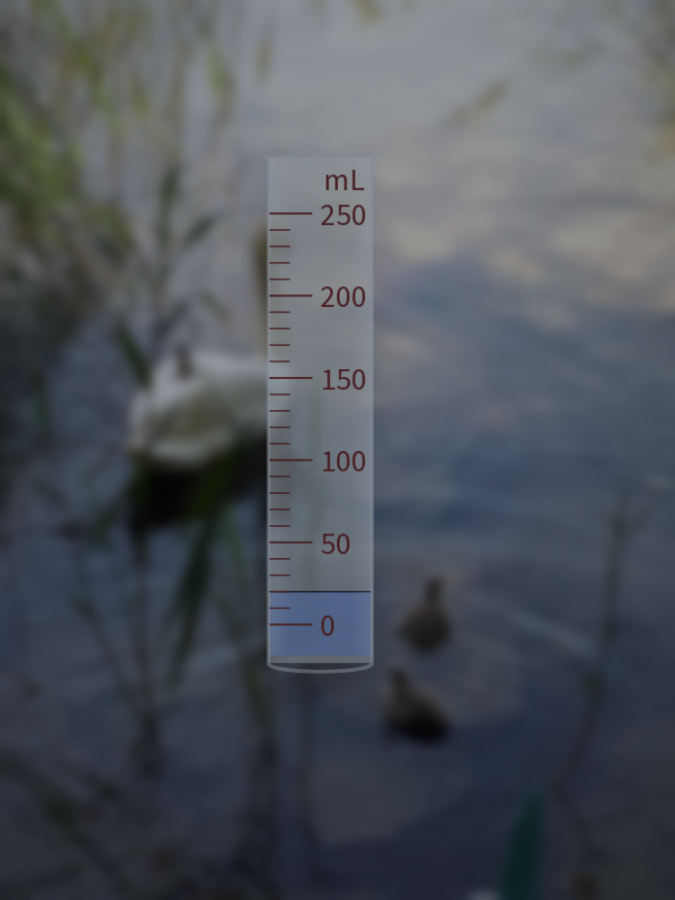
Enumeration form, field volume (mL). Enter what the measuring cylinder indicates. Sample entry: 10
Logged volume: 20
